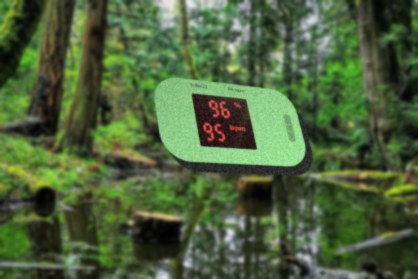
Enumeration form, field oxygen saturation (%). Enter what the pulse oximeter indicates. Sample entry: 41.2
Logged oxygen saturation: 96
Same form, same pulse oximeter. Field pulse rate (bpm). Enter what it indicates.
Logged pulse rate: 95
